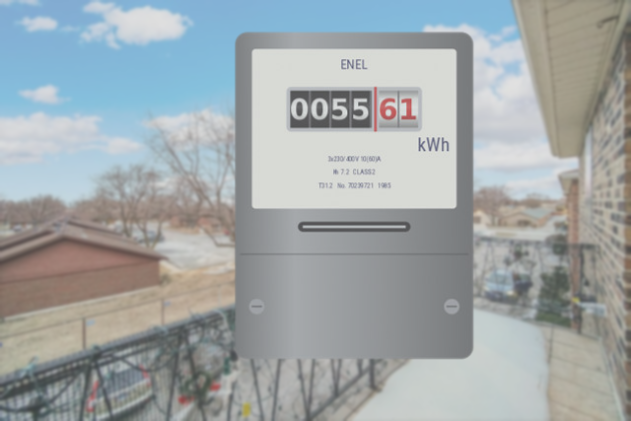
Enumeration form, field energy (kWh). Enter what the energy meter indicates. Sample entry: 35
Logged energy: 55.61
